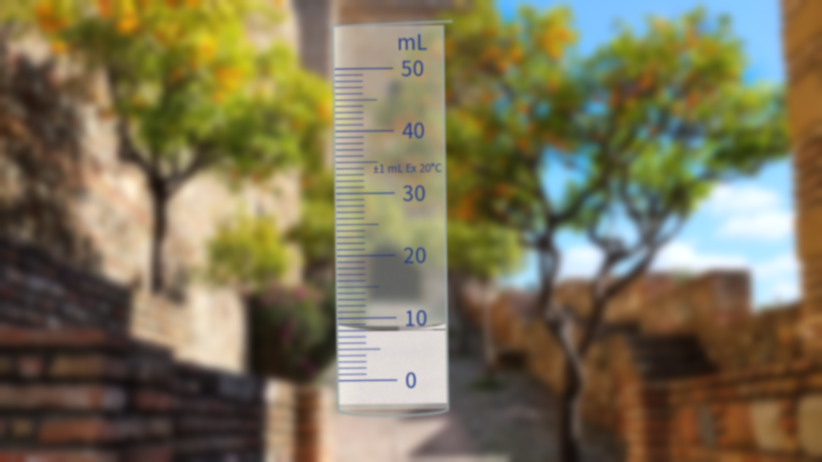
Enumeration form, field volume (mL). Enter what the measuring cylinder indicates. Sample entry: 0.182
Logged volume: 8
